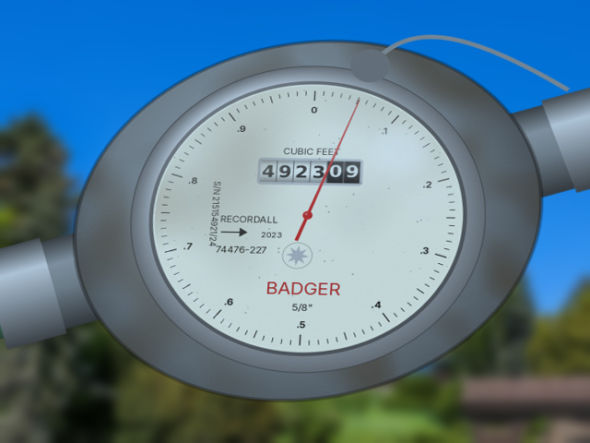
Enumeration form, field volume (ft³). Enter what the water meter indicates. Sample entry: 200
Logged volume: 492309.05
